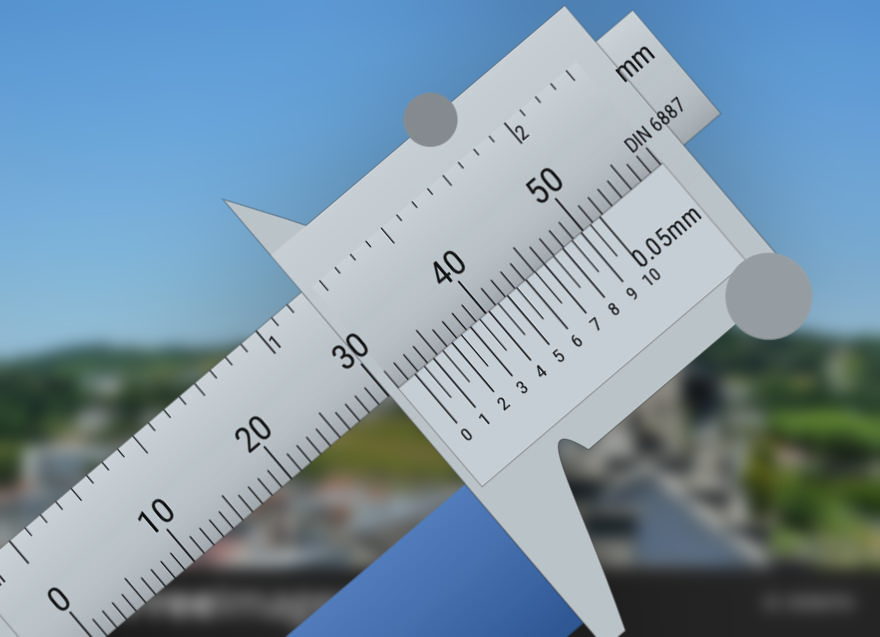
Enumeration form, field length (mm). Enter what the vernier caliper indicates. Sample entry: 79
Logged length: 32.7
